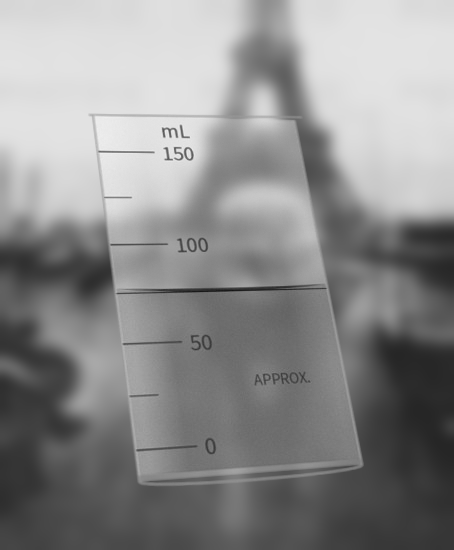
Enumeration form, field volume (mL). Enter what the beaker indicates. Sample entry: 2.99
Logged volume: 75
